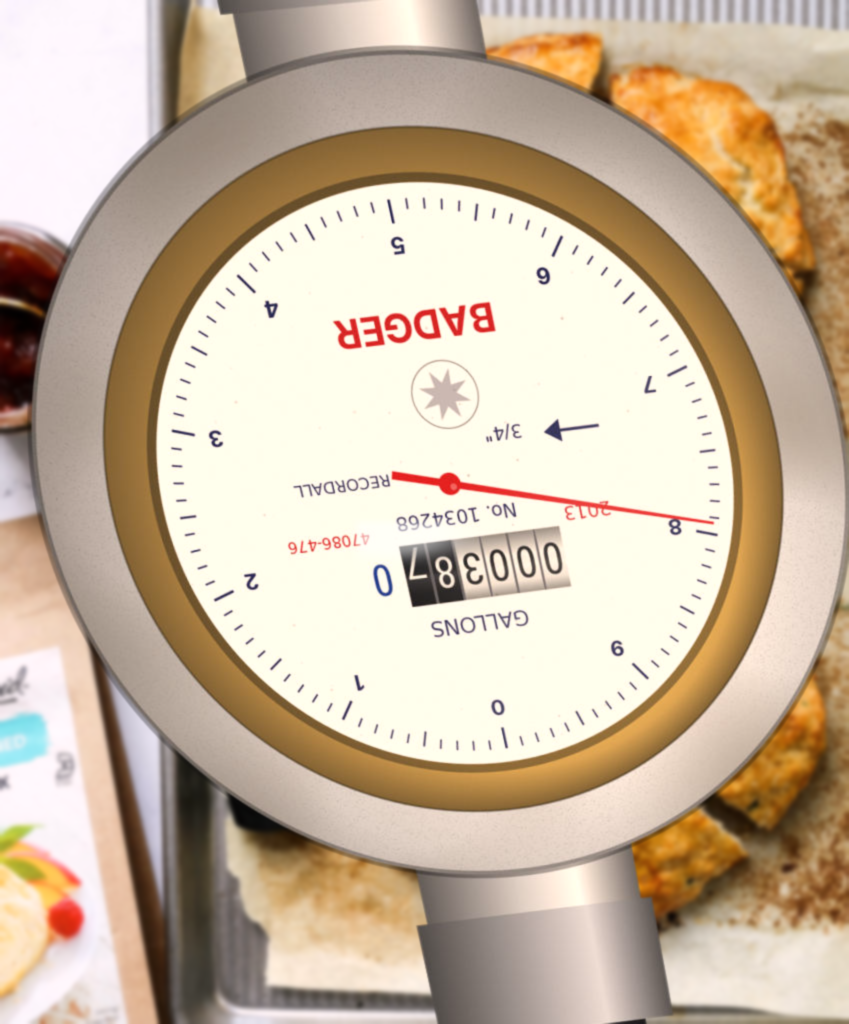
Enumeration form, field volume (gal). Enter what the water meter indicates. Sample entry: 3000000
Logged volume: 3867.9
